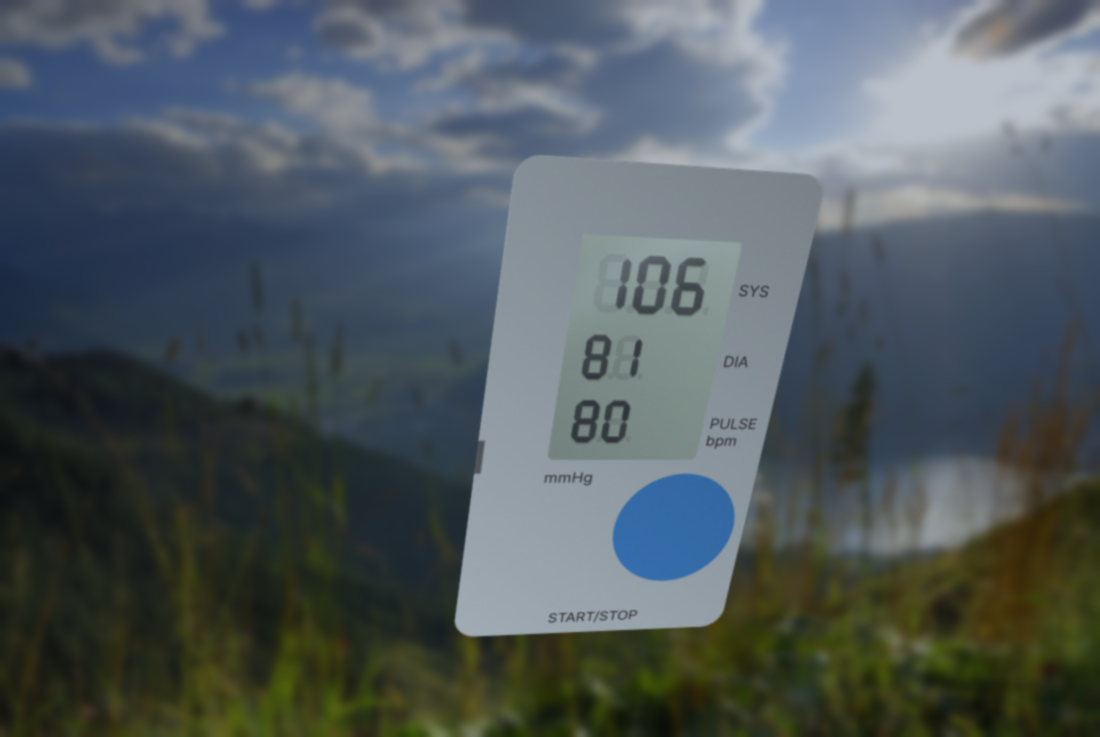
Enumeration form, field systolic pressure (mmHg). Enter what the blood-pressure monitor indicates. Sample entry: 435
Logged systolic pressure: 106
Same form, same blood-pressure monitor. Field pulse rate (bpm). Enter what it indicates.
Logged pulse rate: 80
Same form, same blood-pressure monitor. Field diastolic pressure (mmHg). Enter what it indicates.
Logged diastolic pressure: 81
